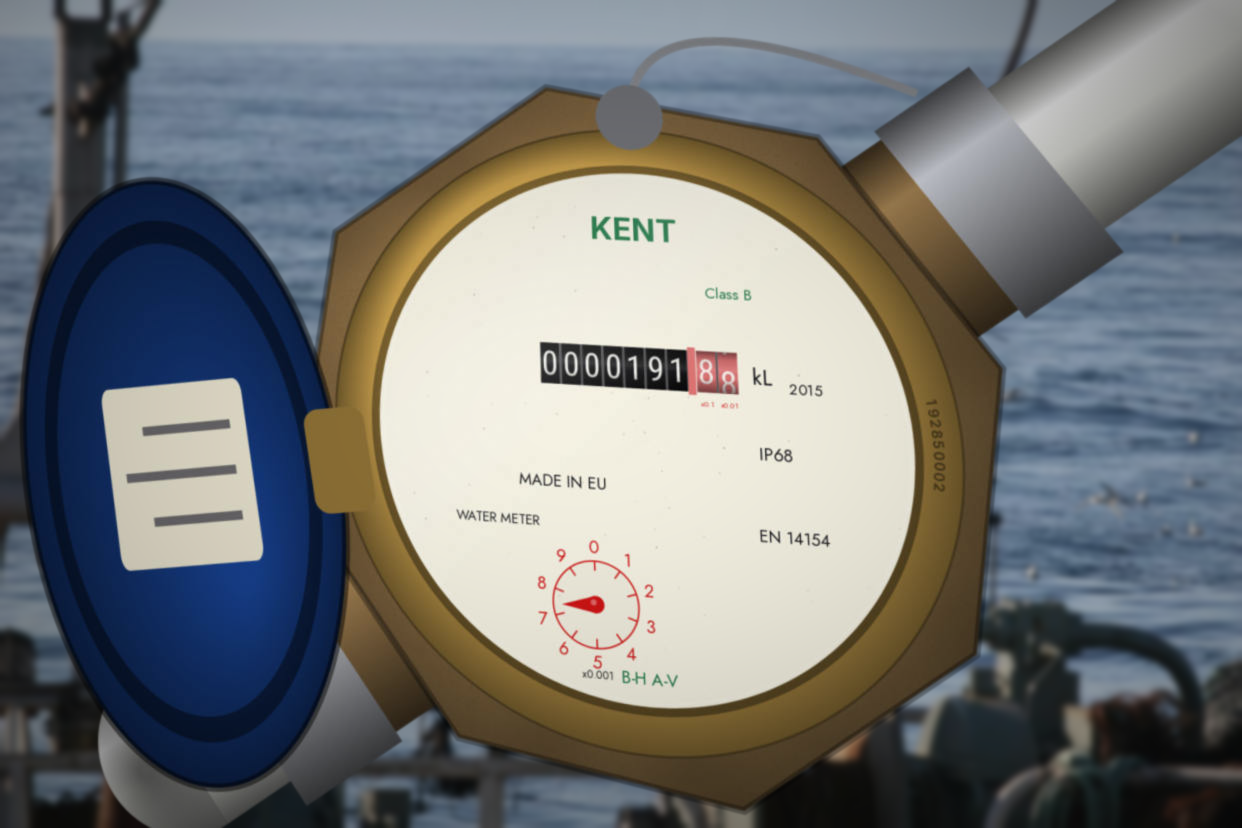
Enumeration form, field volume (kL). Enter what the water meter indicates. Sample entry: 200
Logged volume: 191.877
